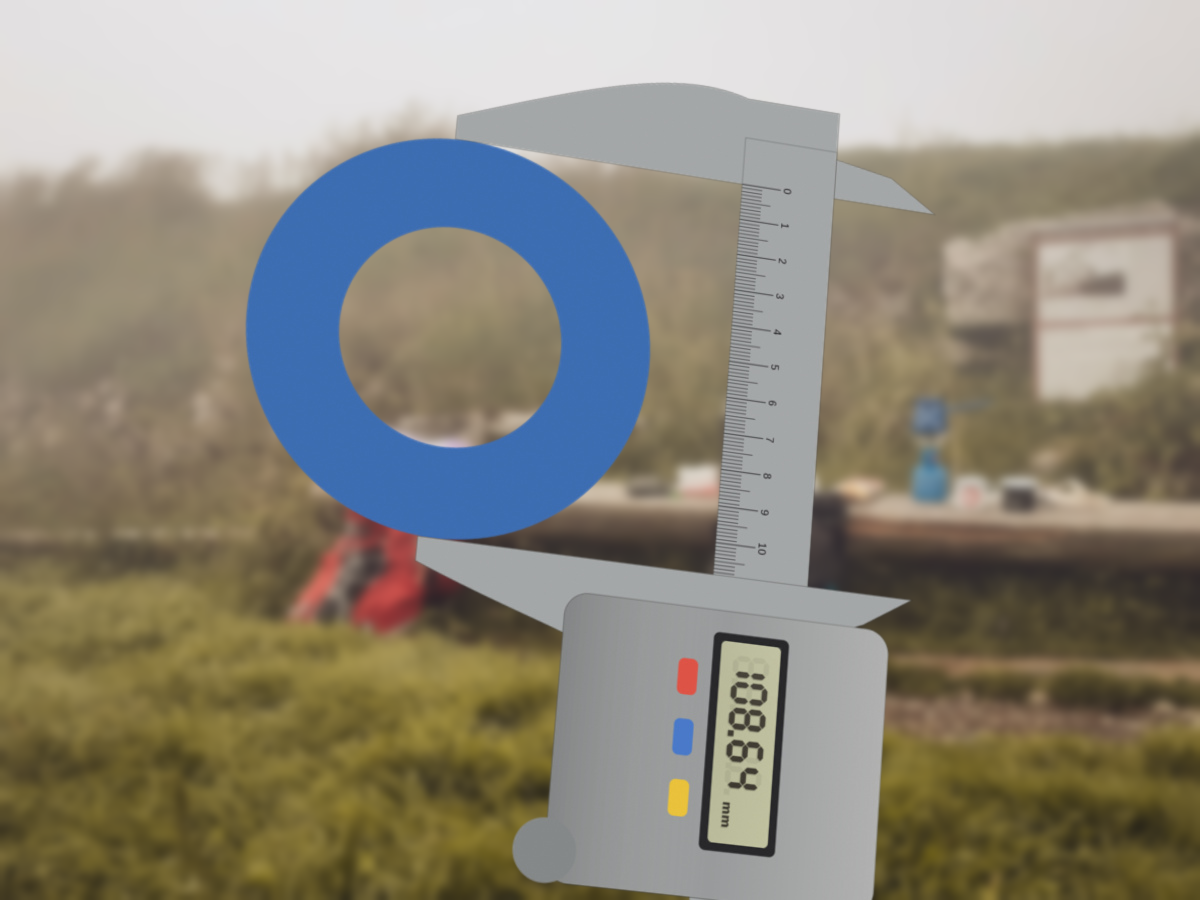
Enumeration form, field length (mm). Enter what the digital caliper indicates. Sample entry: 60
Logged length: 108.64
